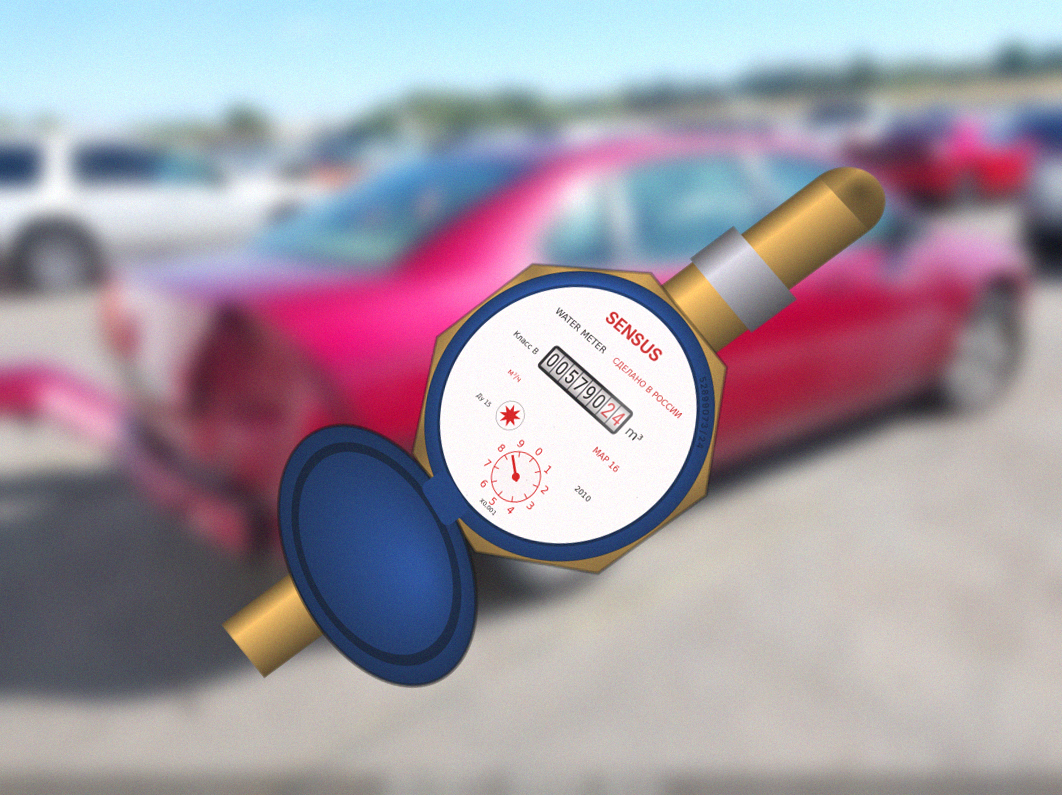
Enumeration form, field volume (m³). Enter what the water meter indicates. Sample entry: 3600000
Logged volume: 5790.248
